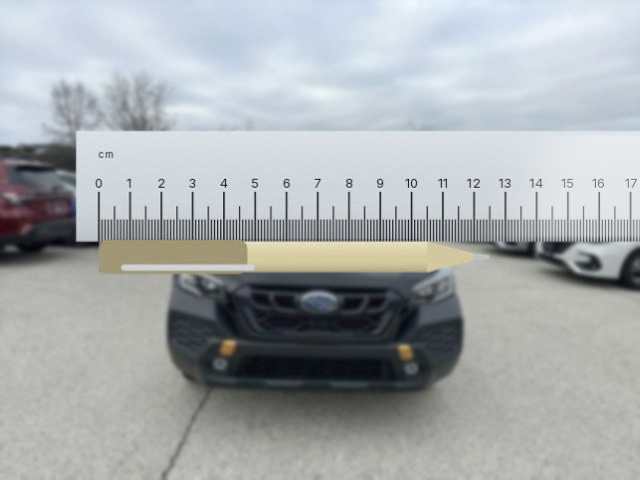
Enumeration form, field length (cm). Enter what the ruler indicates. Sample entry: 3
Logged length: 12.5
